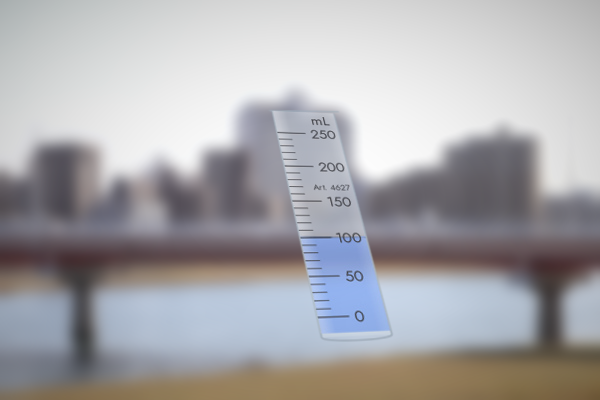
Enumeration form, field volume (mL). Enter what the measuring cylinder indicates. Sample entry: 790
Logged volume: 100
